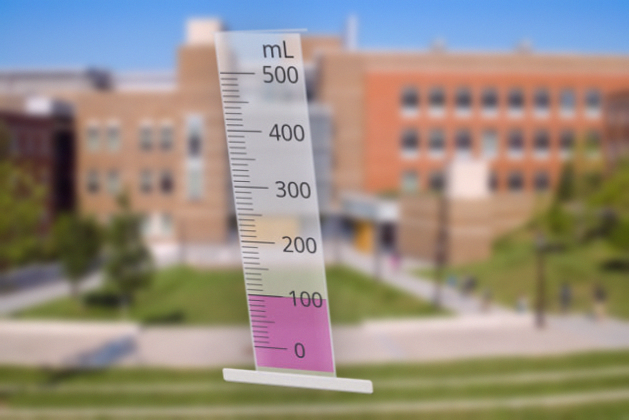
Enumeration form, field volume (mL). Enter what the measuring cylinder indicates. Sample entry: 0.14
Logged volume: 100
